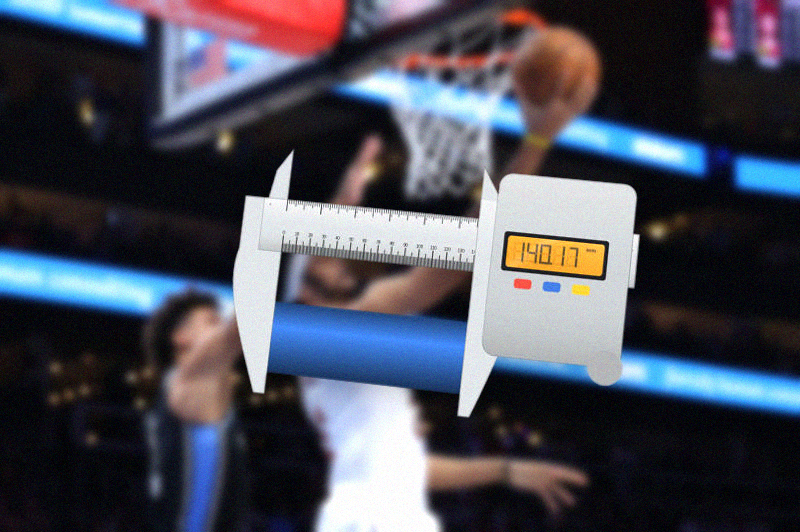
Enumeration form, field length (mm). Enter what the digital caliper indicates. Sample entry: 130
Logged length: 140.17
